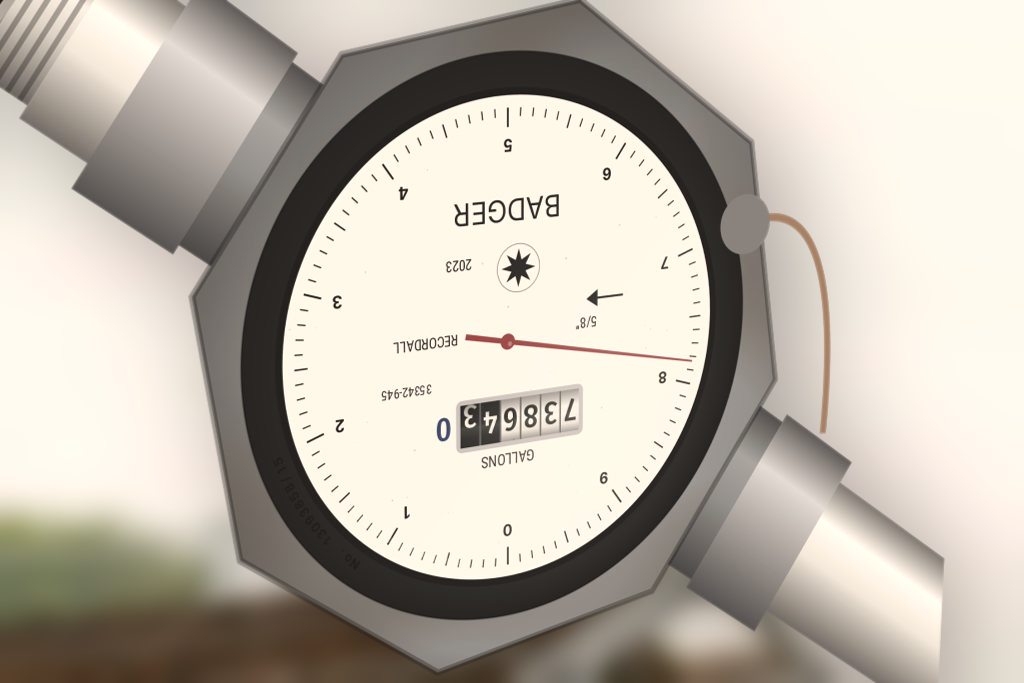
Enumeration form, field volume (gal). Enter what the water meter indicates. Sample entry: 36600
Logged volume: 7386427.8
